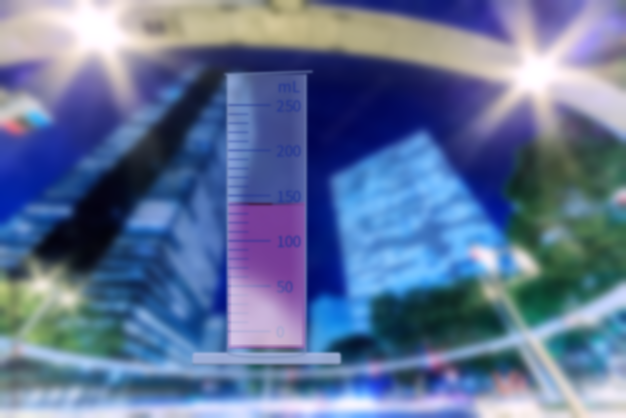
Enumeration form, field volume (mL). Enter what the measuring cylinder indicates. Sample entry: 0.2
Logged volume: 140
